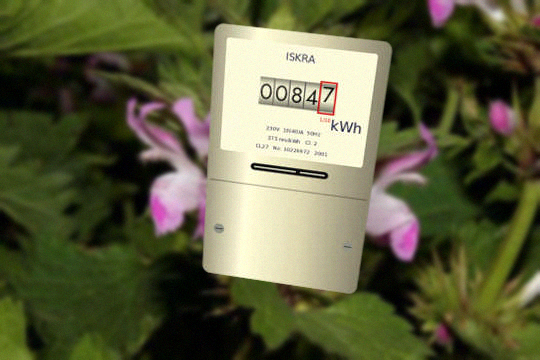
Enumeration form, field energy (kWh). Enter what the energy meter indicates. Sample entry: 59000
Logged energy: 84.7
